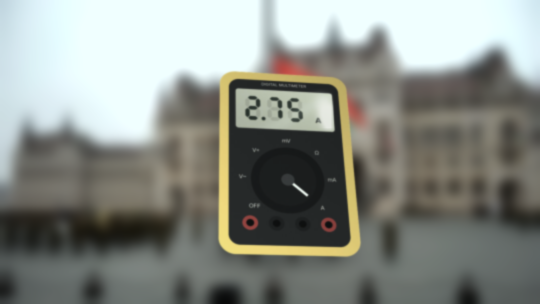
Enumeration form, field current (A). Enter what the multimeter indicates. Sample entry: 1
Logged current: 2.75
